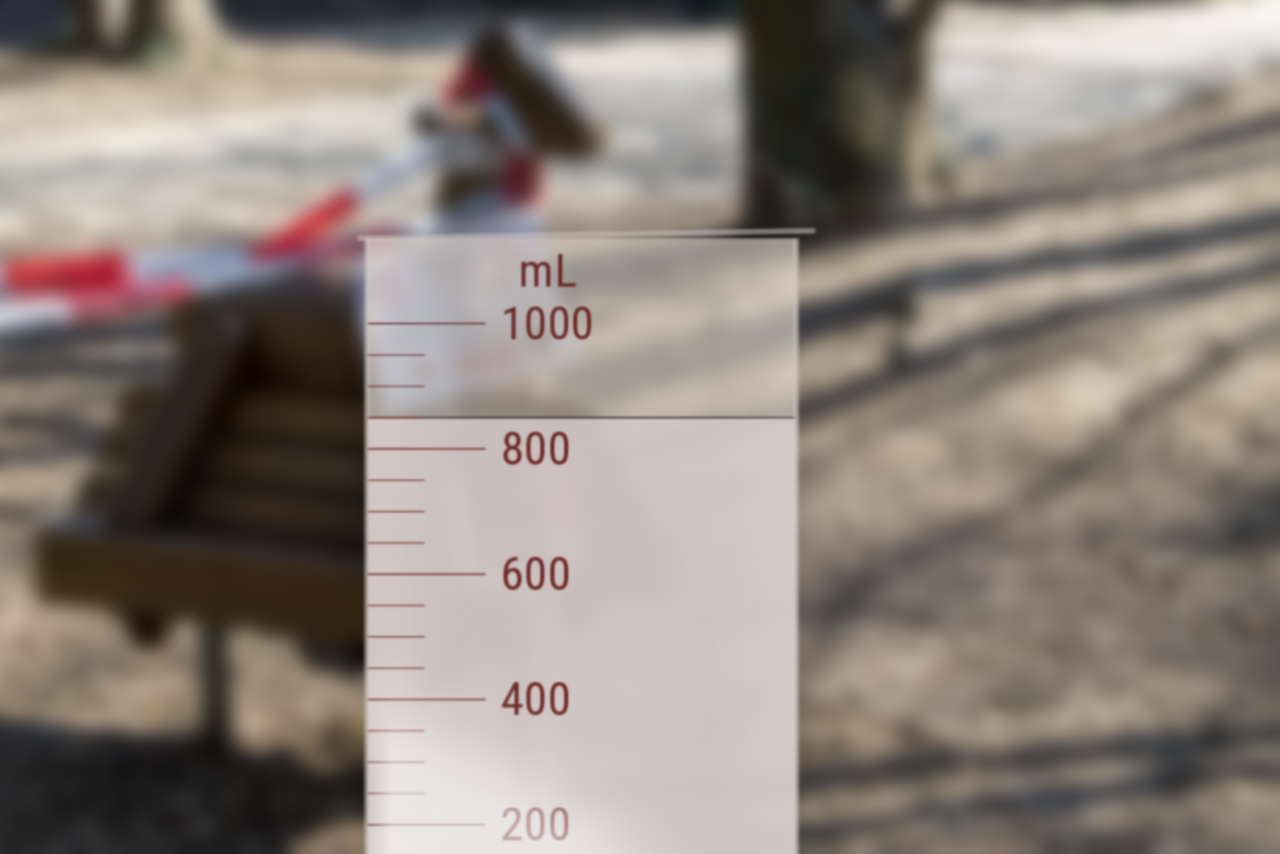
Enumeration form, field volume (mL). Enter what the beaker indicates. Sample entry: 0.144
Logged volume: 850
